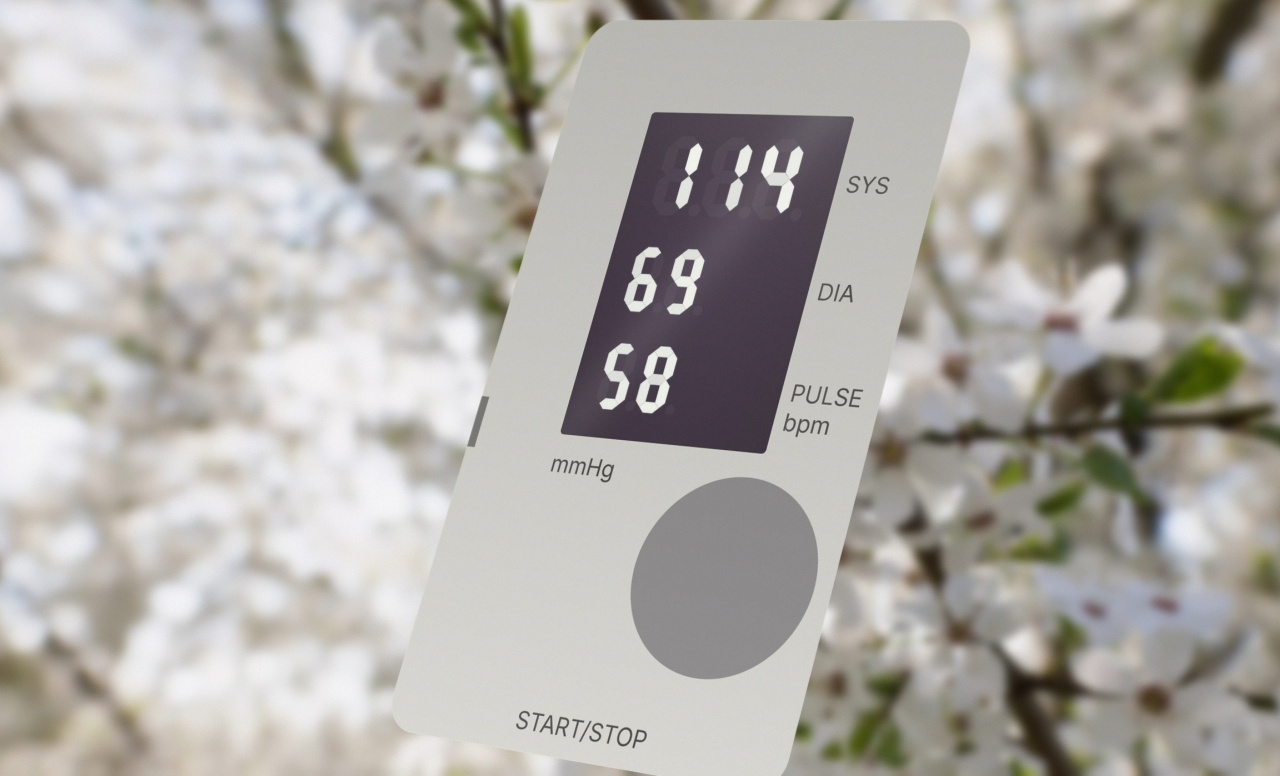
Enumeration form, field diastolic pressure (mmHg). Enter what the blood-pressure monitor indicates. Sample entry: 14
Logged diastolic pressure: 69
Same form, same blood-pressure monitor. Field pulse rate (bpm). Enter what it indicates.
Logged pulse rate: 58
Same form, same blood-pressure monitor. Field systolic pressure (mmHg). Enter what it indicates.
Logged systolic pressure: 114
